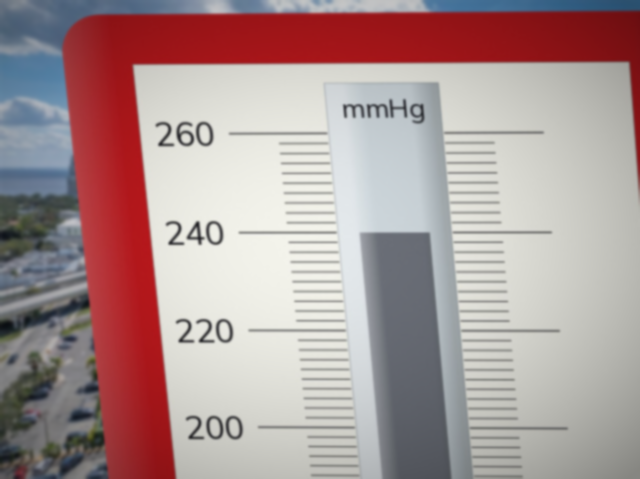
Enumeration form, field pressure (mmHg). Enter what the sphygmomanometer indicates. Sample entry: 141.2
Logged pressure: 240
